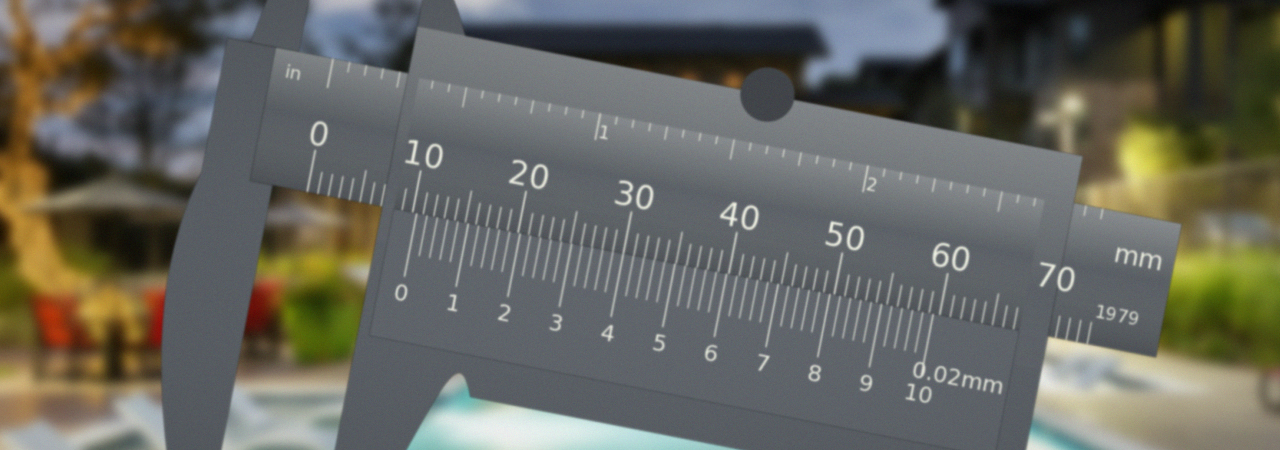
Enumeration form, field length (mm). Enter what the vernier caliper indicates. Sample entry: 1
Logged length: 10.4
